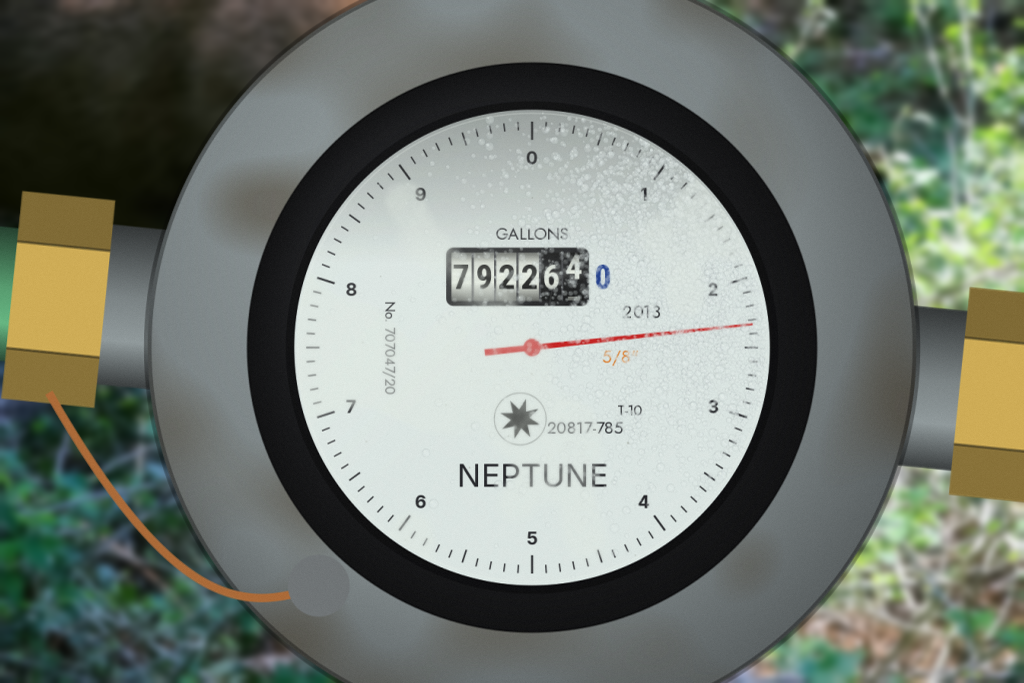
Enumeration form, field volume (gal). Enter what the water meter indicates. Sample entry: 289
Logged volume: 7922642.3
